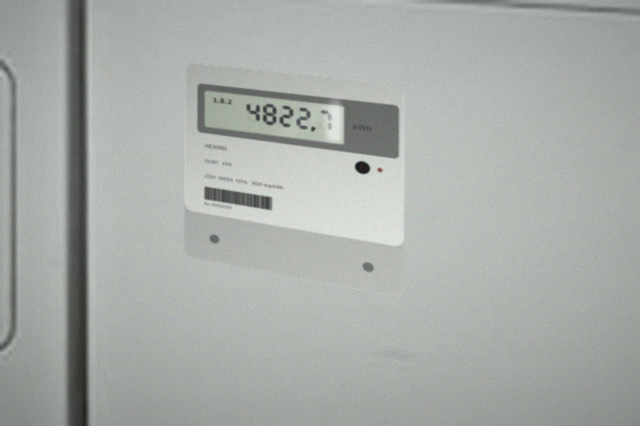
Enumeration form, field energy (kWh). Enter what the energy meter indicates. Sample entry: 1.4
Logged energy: 4822.7
